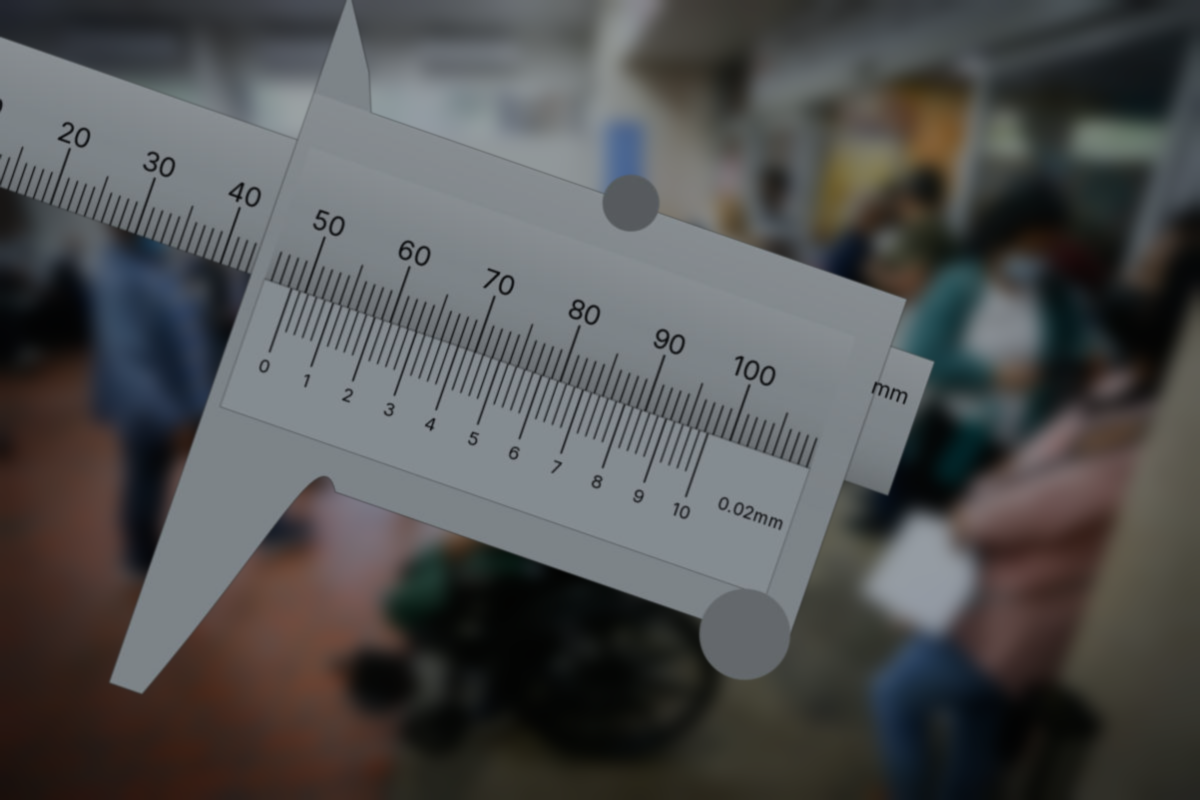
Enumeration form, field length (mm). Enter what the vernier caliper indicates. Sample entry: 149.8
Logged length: 48.4
